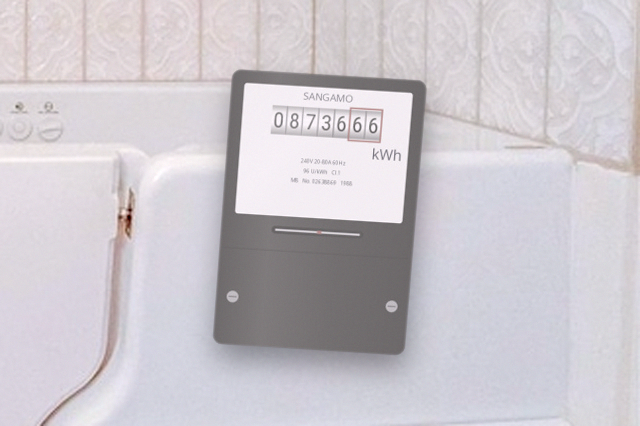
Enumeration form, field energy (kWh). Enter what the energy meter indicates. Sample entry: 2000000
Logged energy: 8736.66
